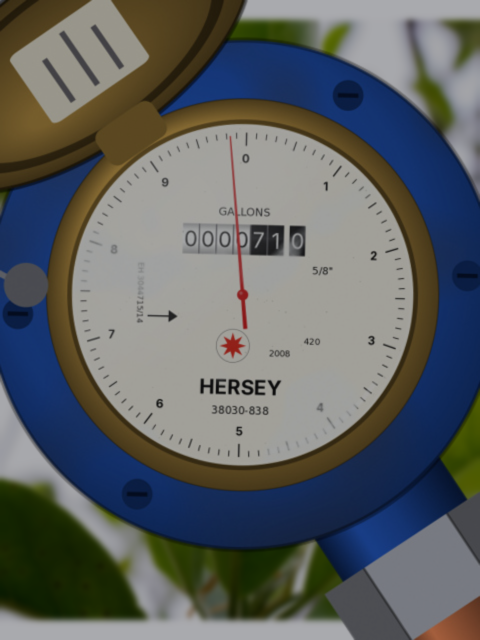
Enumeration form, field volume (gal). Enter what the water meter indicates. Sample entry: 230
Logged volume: 709.8
